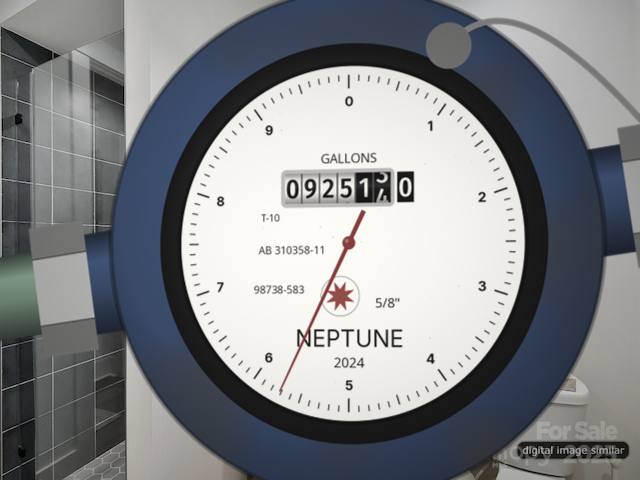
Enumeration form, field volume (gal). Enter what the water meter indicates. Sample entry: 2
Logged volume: 925135.7
